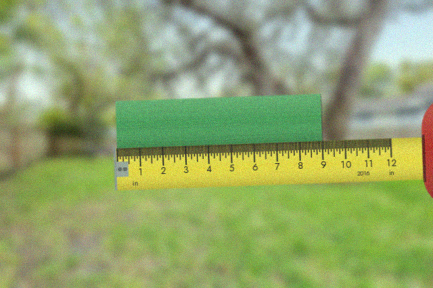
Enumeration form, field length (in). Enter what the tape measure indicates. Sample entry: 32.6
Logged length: 9
